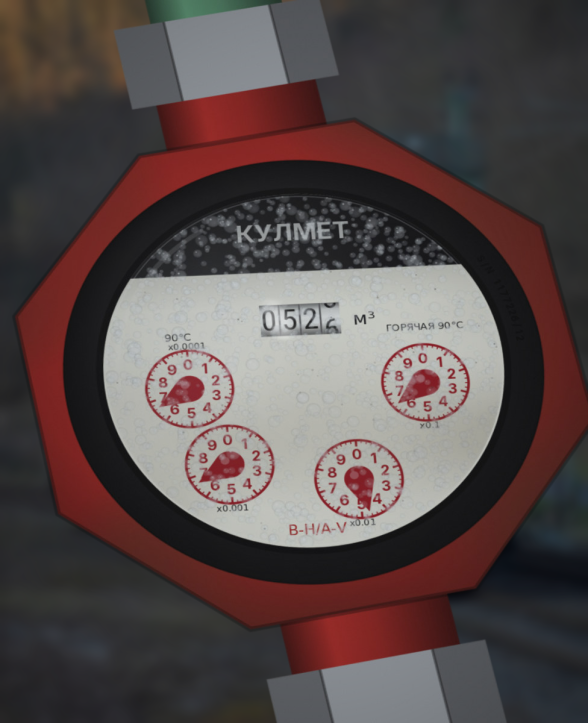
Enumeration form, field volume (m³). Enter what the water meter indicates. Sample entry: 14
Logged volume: 525.6466
